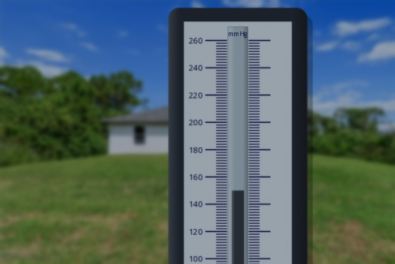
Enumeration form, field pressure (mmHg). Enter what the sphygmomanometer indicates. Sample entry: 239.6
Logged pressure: 150
